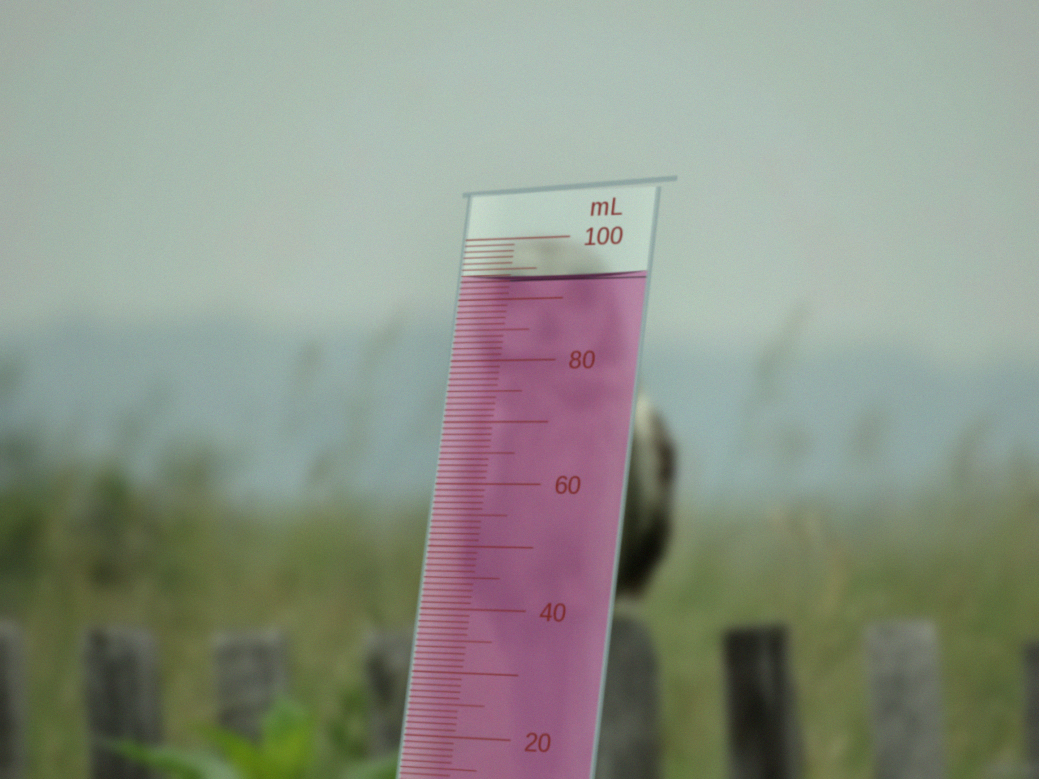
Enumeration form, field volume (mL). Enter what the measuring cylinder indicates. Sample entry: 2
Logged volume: 93
